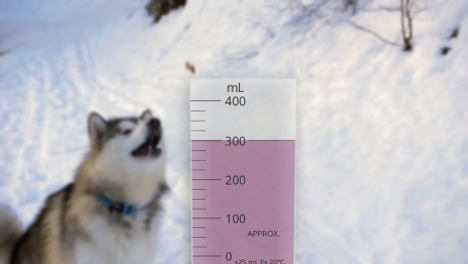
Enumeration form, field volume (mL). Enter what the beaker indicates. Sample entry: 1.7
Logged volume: 300
